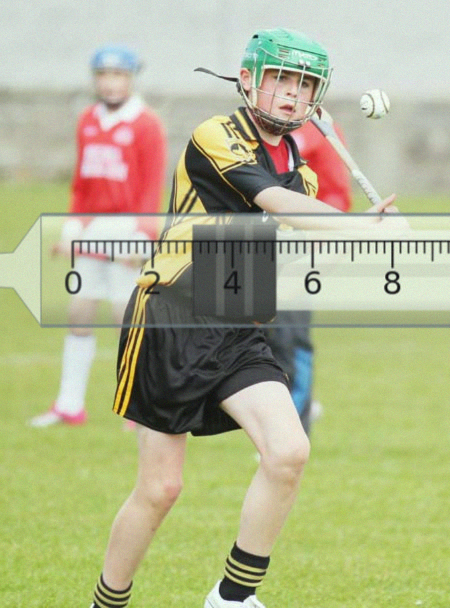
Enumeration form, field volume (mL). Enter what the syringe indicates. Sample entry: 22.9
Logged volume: 3
